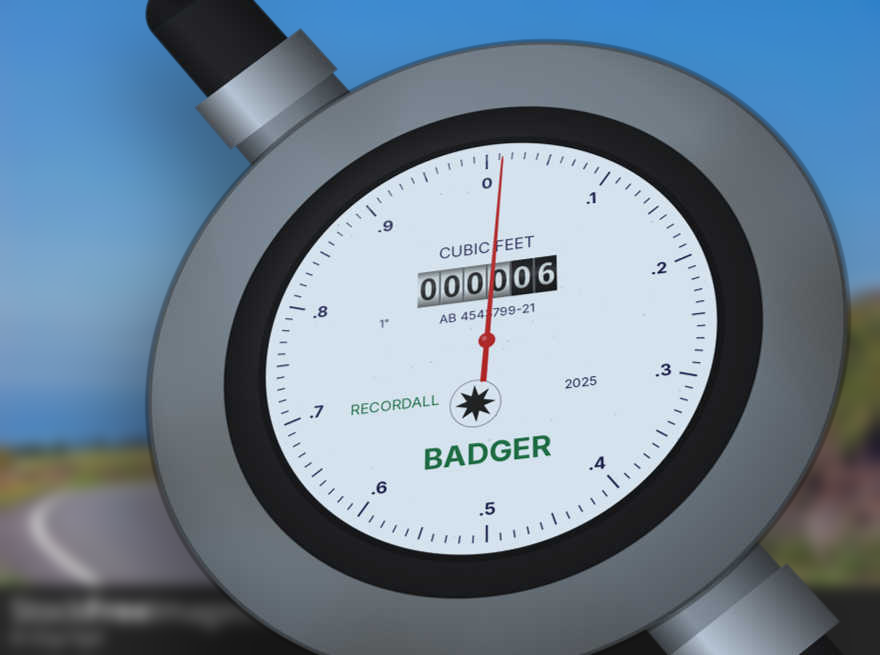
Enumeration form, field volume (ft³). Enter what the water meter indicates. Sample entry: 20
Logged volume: 6.01
